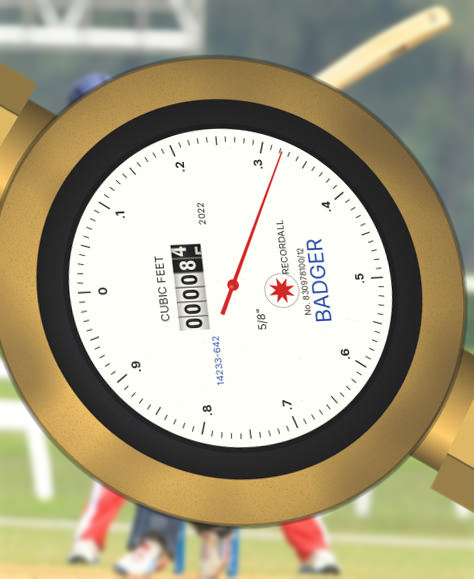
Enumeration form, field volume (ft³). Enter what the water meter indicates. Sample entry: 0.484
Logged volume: 84.32
